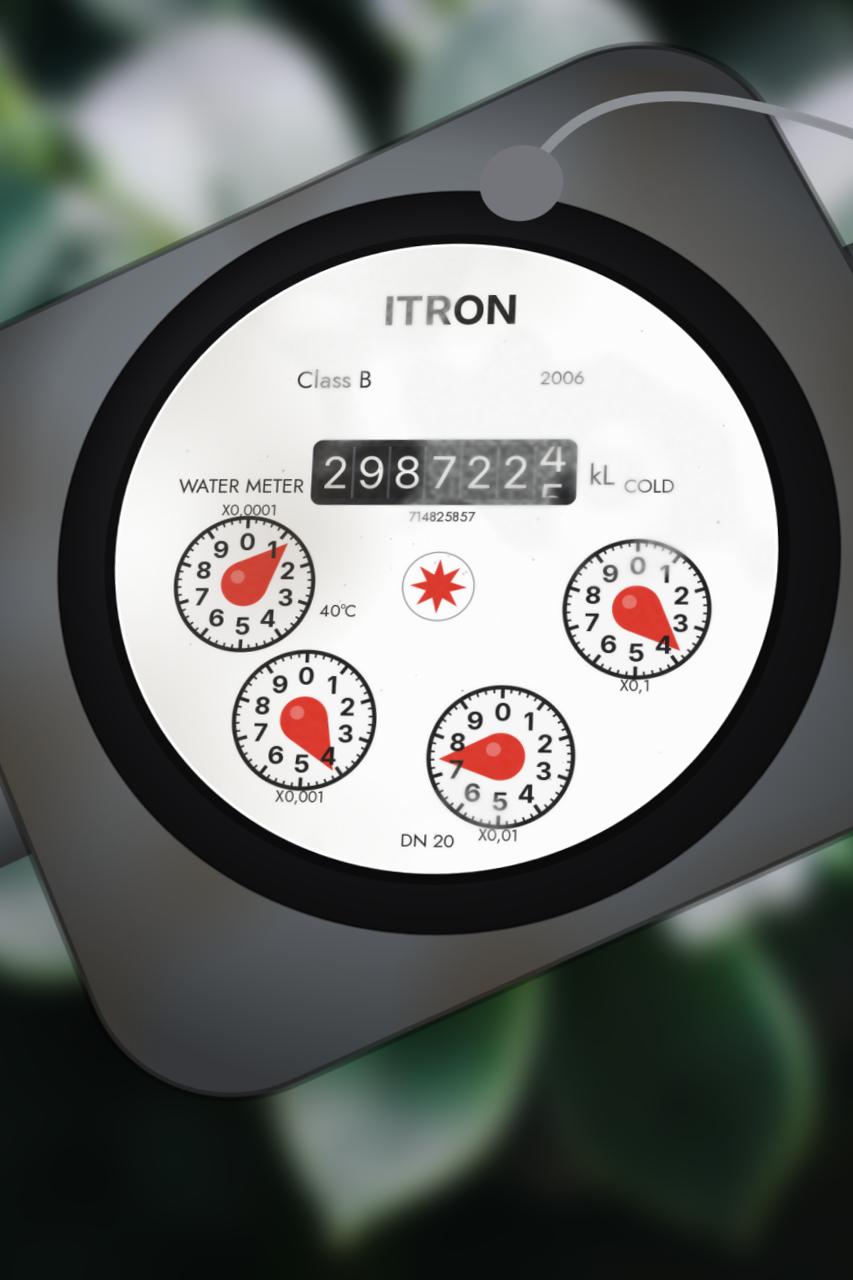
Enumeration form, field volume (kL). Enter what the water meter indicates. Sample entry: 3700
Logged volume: 2987224.3741
